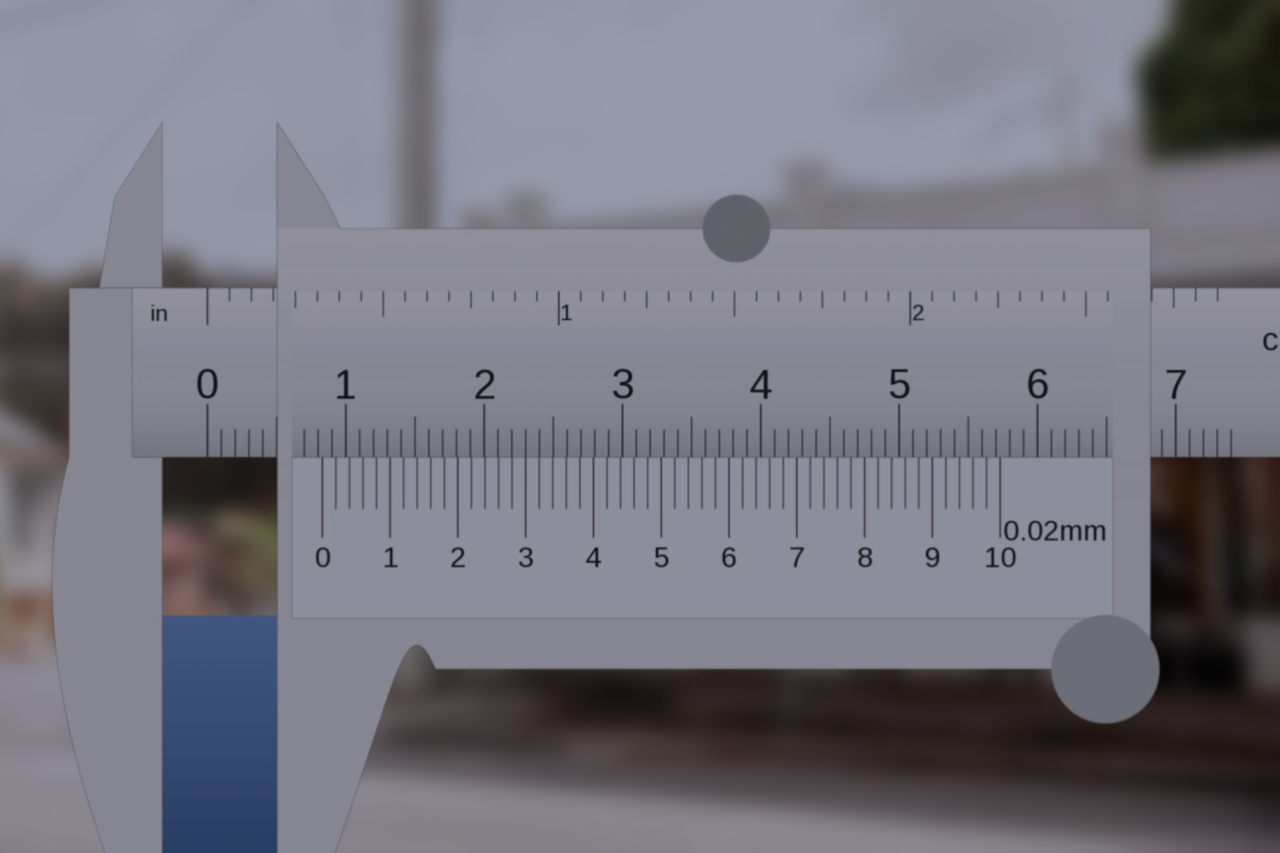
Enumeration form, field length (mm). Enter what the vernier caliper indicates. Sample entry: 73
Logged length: 8.3
